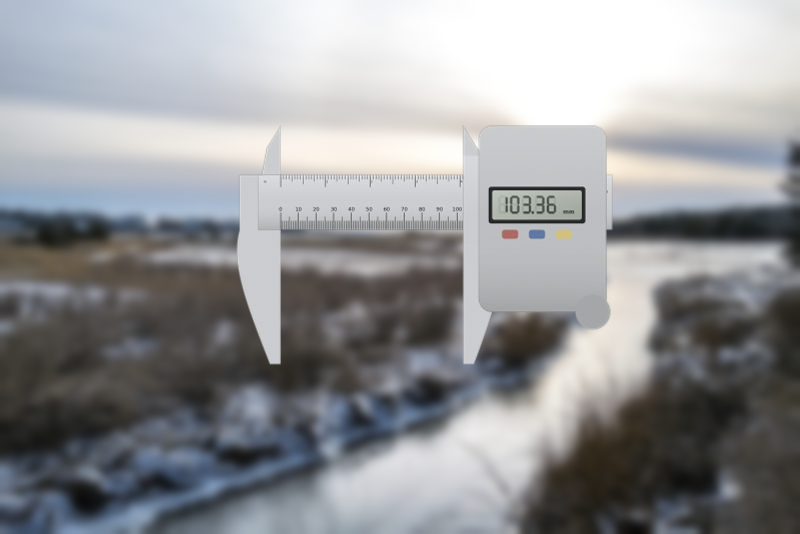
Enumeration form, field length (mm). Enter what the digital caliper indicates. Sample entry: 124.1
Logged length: 103.36
